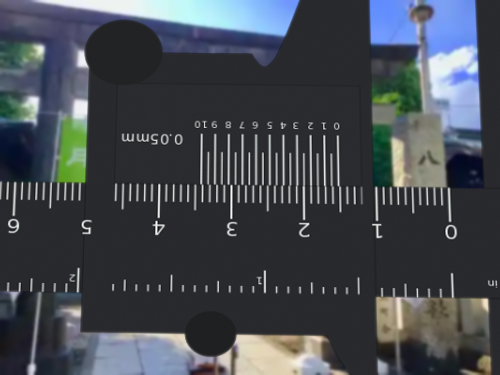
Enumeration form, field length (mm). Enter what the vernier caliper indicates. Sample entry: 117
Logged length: 15.2
